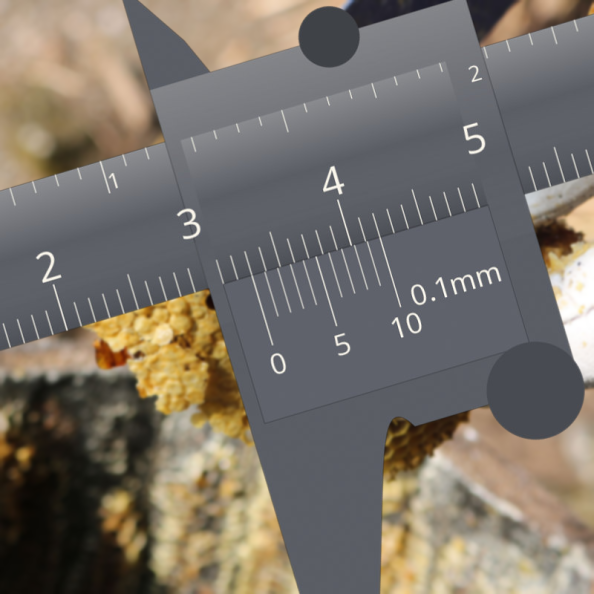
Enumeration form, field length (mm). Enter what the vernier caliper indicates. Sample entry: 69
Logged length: 33.0
